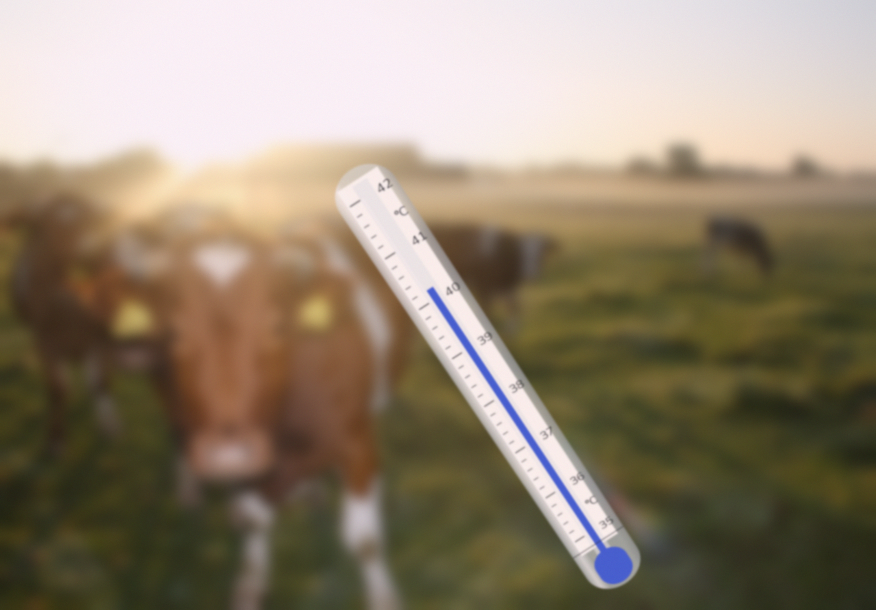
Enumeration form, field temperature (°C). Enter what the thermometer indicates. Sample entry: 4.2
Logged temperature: 40.2
